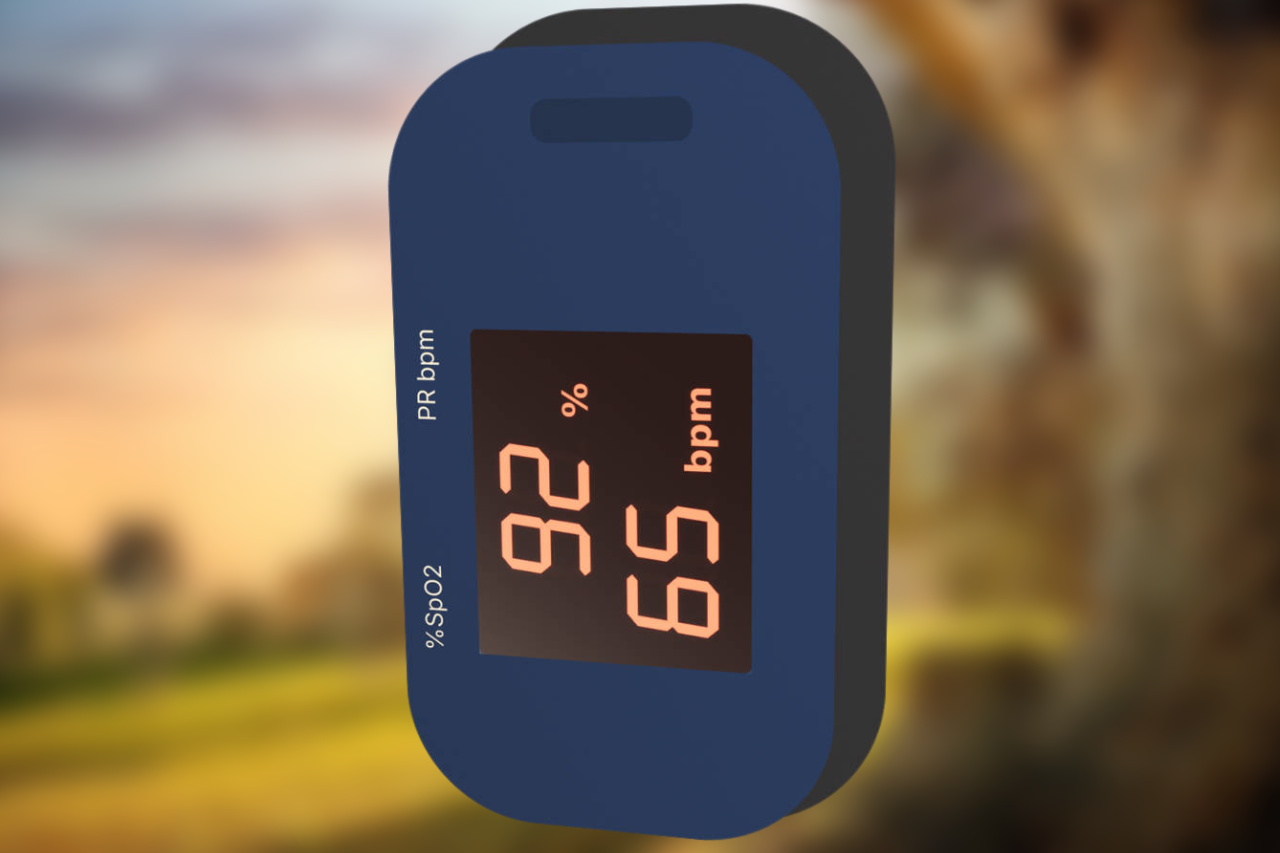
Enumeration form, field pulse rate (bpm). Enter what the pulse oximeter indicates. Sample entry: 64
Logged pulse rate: 65
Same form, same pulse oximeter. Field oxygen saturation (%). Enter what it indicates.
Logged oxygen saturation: 92
